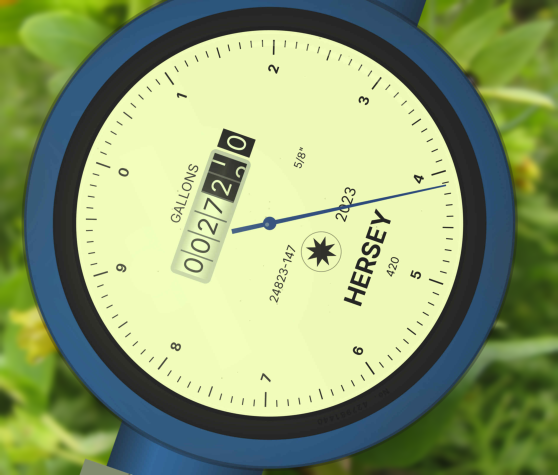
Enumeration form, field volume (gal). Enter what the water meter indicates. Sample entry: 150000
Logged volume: 27214.1
